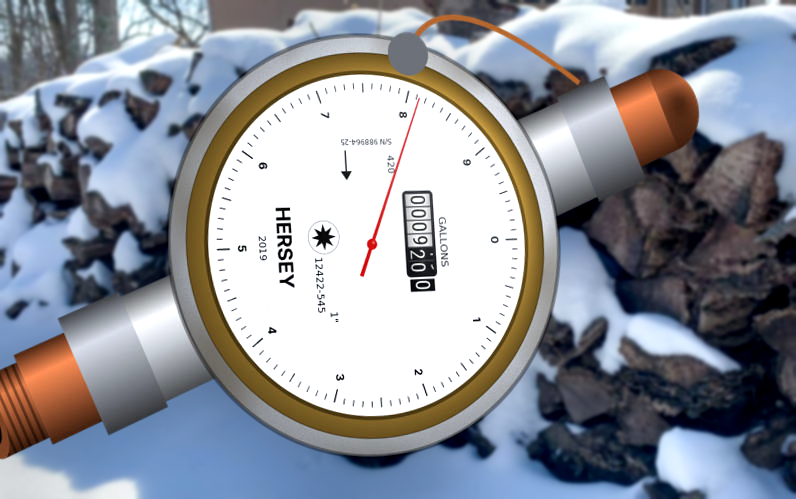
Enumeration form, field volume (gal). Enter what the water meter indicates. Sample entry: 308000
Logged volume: 9198.1
